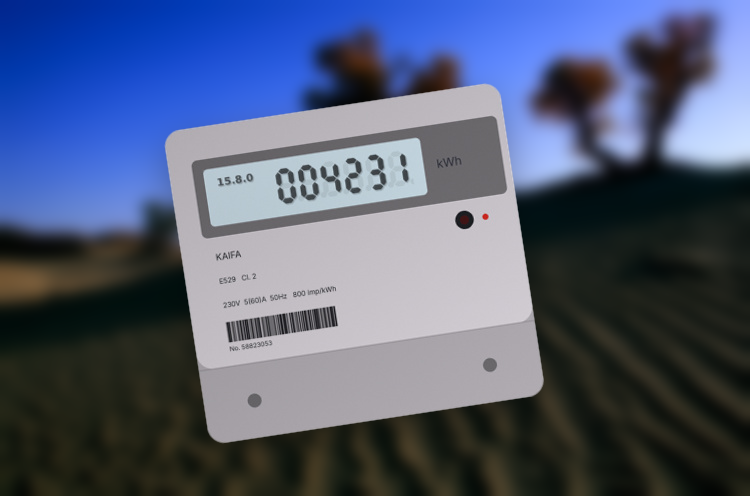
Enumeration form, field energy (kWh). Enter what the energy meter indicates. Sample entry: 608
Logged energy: 4231
